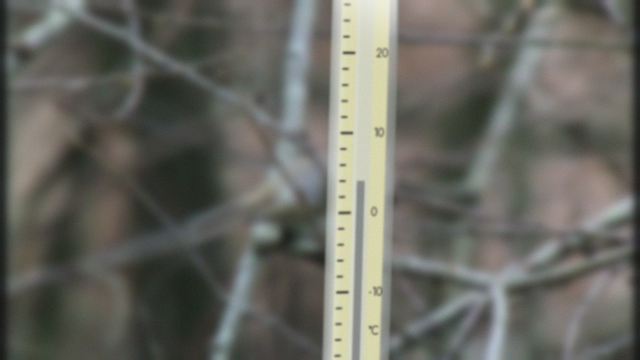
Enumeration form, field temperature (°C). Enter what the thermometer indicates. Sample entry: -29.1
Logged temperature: 4
